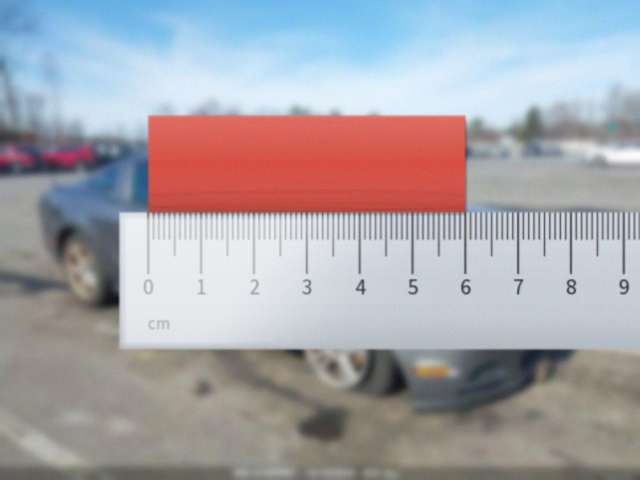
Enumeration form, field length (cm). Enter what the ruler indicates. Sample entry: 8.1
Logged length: 6
